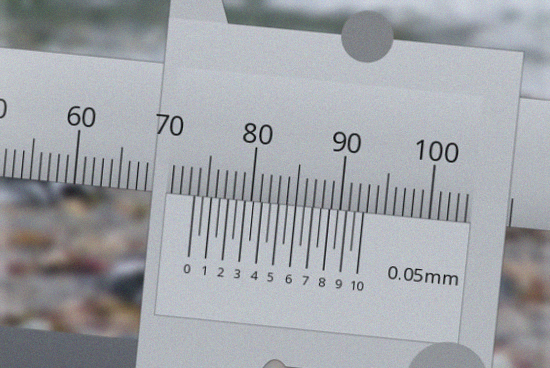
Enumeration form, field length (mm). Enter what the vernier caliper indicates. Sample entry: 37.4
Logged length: 73.6
